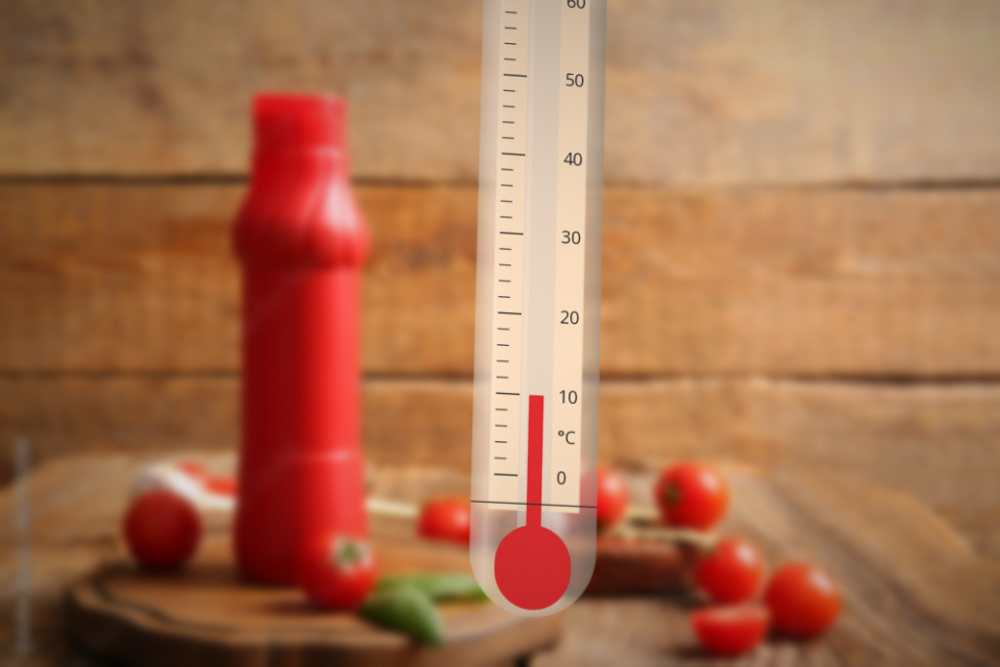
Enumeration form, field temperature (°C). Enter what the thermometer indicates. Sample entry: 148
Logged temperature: 10
